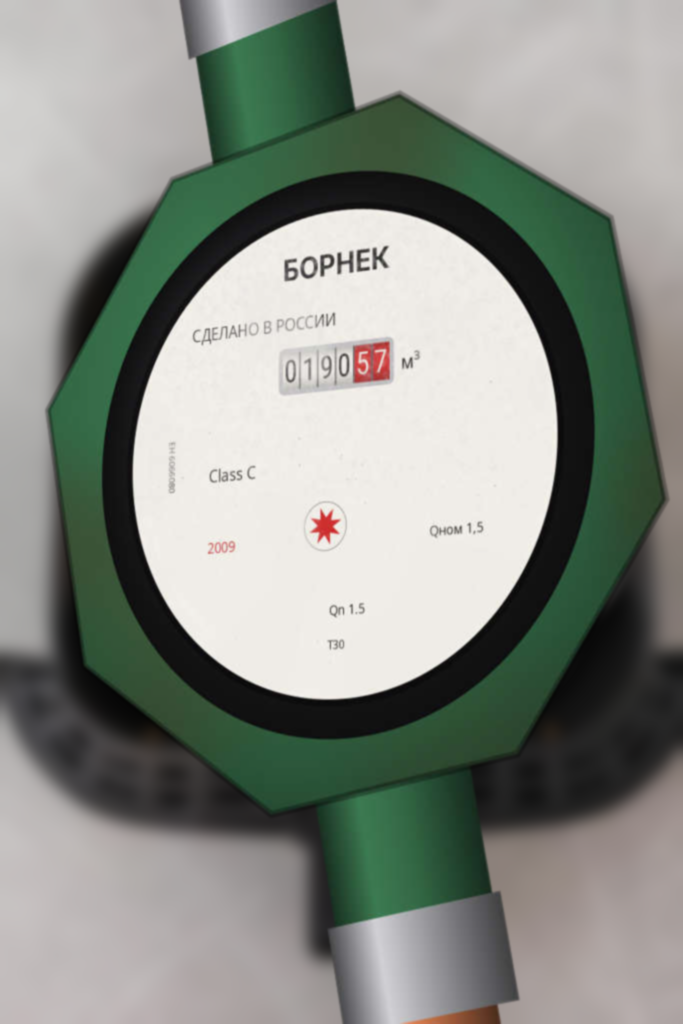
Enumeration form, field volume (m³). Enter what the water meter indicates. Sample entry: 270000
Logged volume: 190.57
